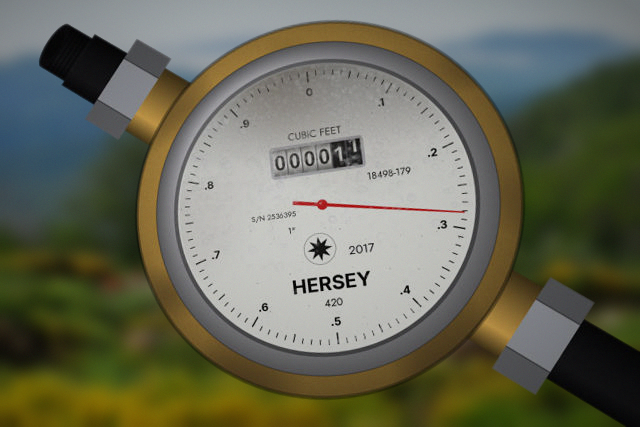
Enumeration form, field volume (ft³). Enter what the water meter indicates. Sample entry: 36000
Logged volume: 11.28
